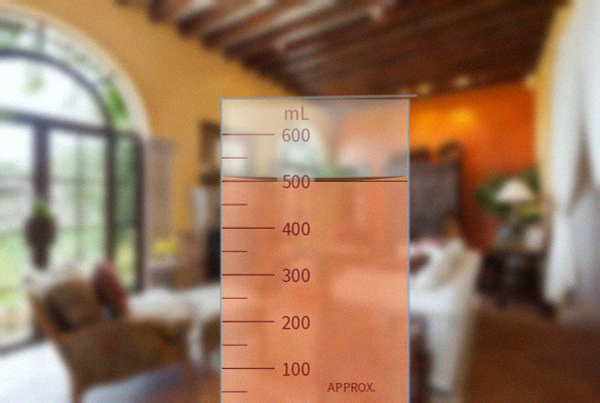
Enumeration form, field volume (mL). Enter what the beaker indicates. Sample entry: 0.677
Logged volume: 500
